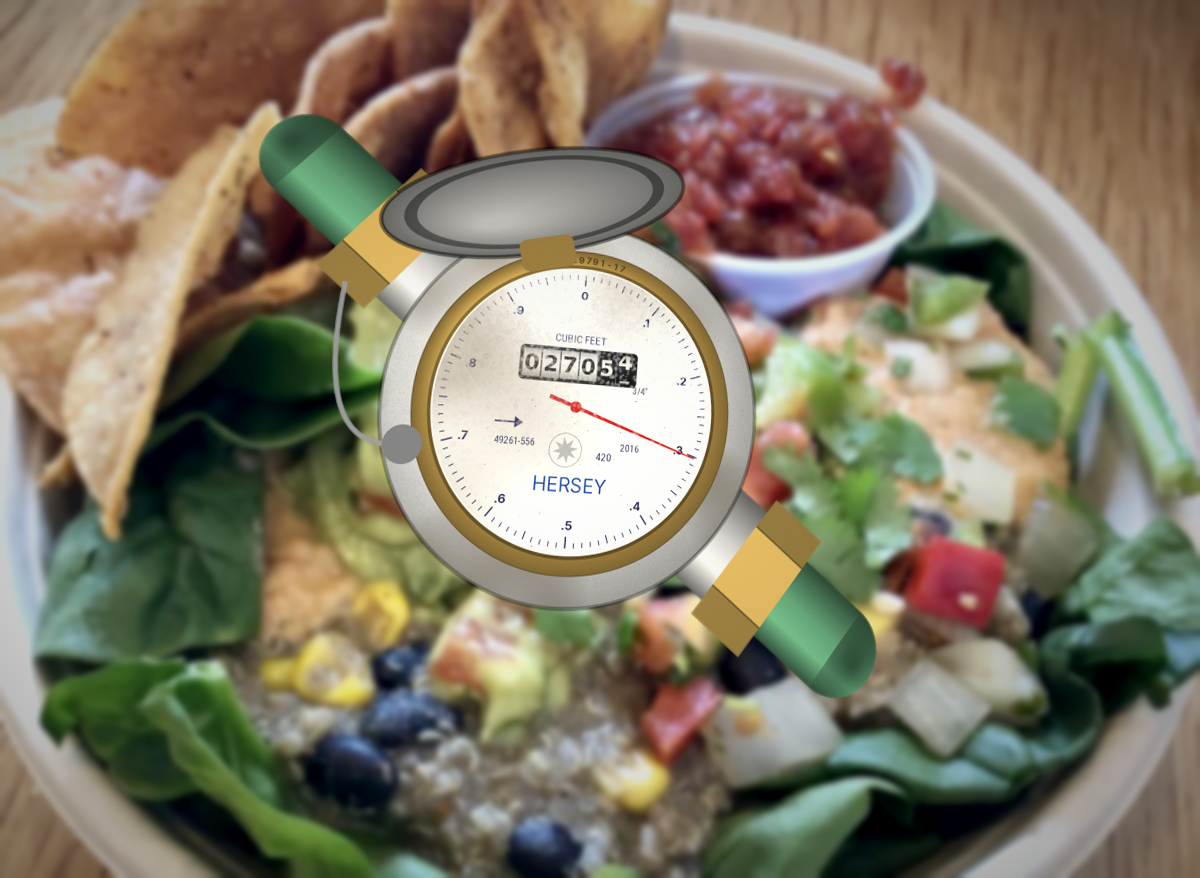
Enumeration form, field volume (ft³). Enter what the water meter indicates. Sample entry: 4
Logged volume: 27054.30
